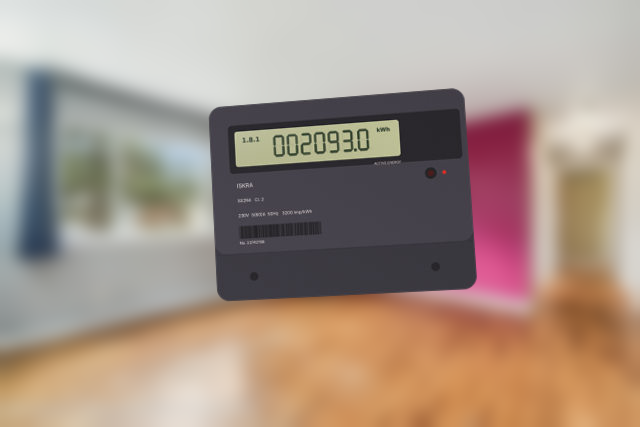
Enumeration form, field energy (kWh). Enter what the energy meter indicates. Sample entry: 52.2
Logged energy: 2093.0
